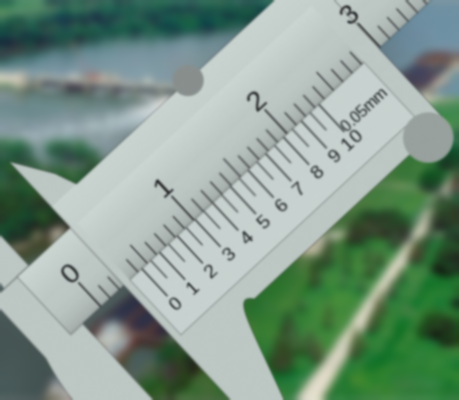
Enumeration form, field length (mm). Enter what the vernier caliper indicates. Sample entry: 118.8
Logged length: 4.4
